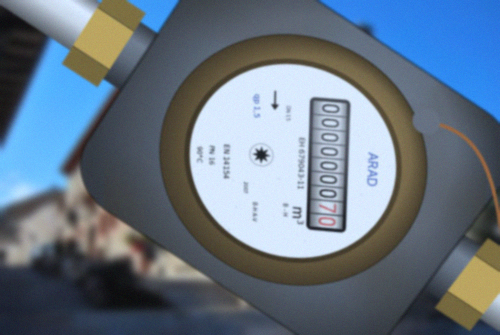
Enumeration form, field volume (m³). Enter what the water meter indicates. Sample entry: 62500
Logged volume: 0.70
